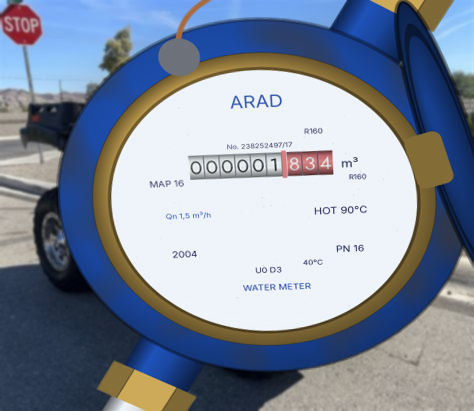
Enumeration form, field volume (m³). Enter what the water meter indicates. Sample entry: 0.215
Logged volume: 1.834
